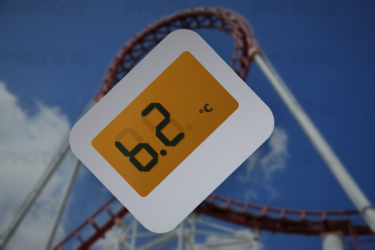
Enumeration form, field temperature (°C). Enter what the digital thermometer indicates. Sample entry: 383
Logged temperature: 6.2
